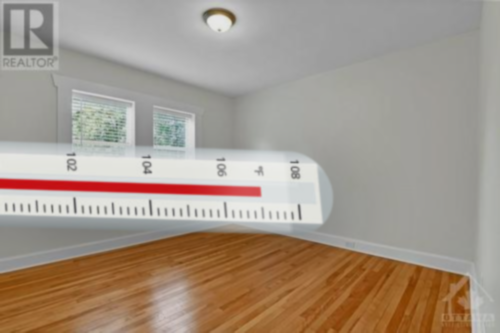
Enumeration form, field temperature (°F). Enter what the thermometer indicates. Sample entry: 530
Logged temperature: 107
